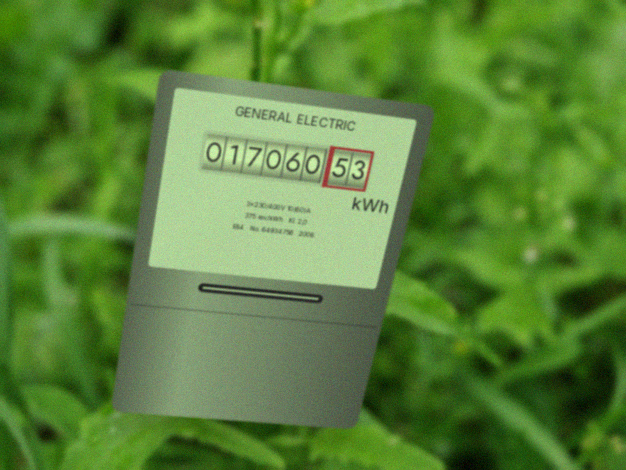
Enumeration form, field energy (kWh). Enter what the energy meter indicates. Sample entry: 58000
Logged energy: 17060.53
